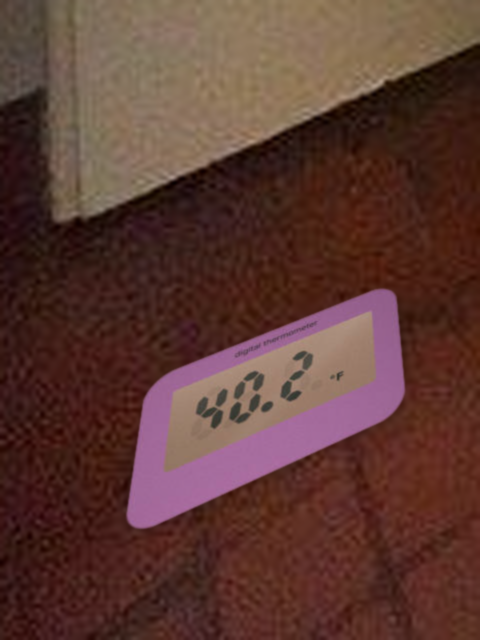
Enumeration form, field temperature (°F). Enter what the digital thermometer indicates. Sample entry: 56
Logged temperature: 40.2
